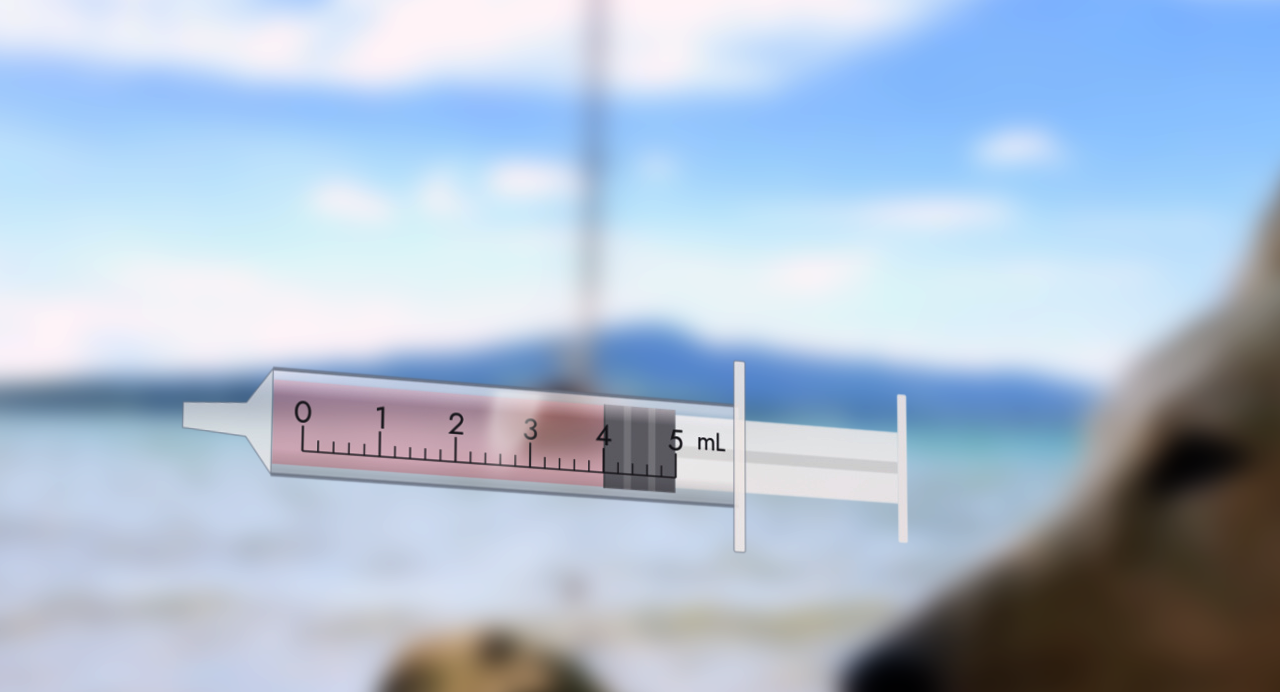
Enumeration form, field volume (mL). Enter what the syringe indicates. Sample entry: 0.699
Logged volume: 4
